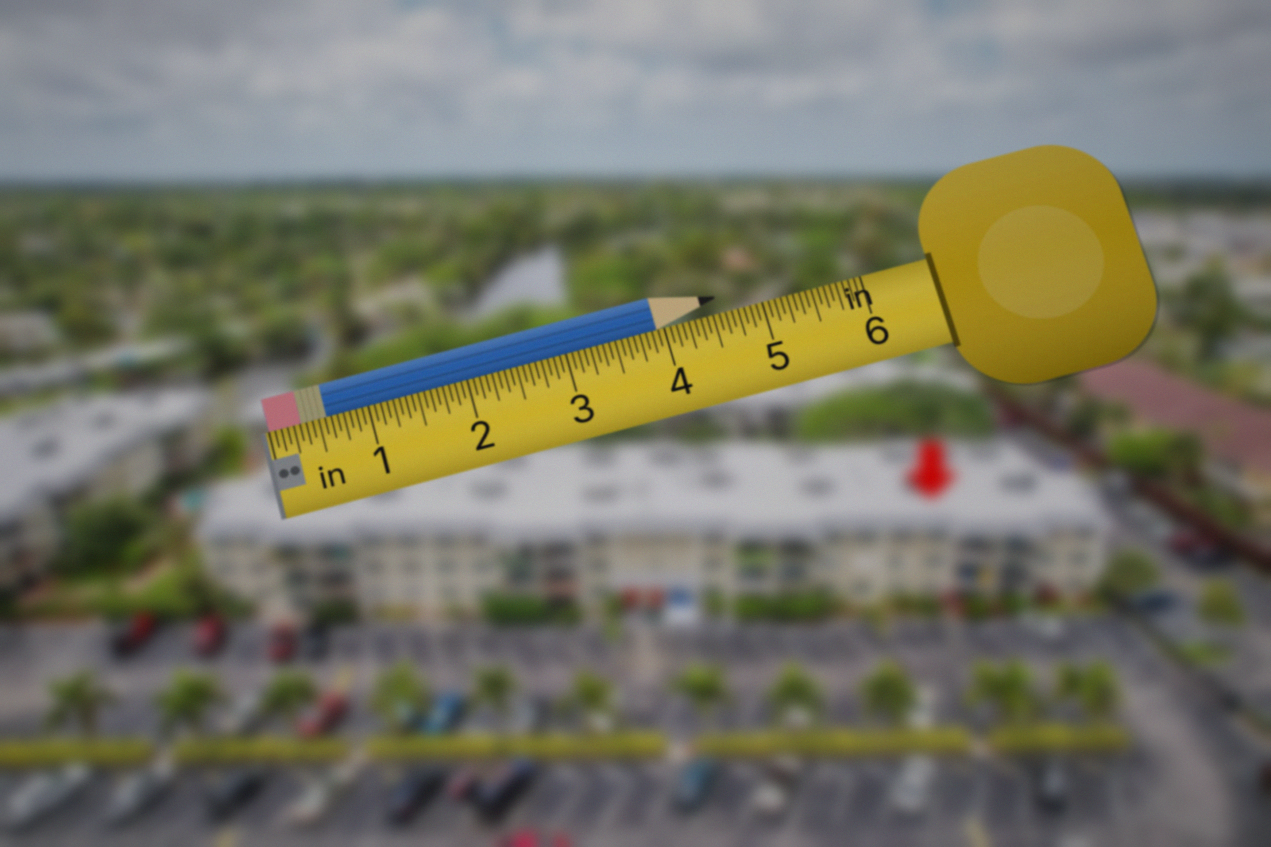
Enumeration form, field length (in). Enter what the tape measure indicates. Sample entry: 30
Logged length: 4.5625
